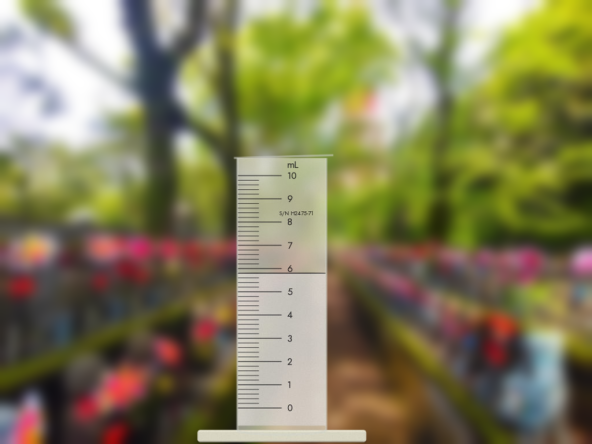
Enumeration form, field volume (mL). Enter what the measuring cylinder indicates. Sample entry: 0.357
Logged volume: 5.8
